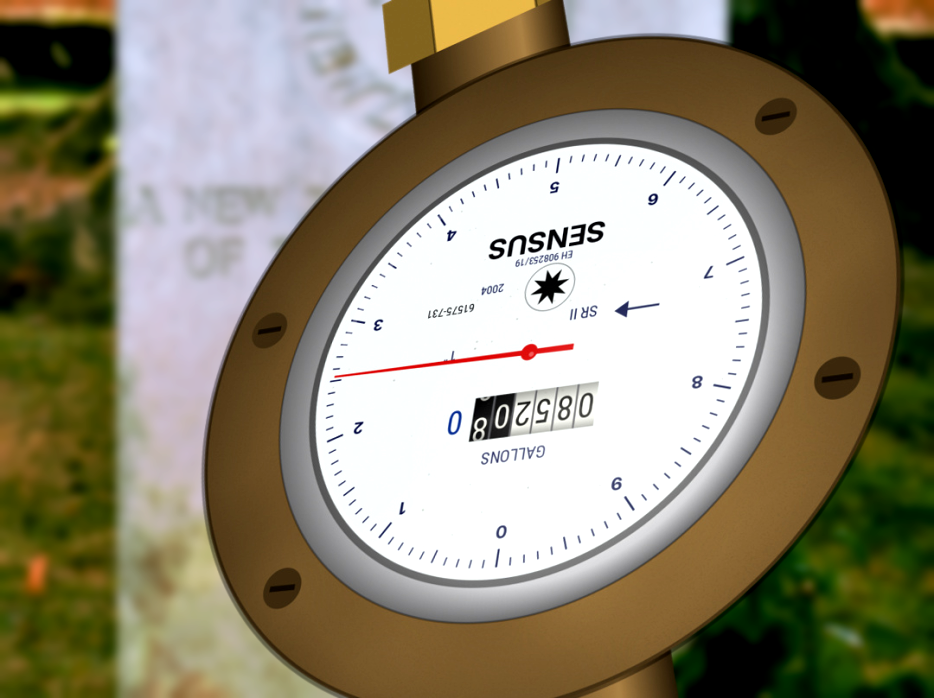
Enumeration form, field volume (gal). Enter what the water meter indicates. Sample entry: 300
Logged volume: 852082.5
